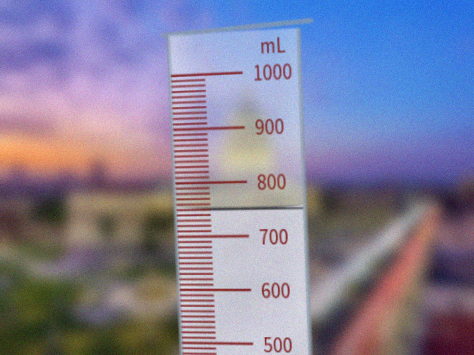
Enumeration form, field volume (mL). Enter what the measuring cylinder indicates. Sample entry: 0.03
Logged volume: 750
